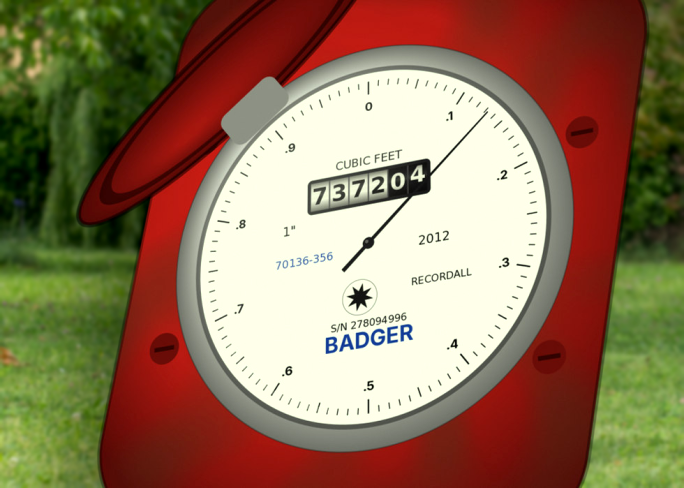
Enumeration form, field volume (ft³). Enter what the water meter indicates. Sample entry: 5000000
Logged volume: 737204.13
